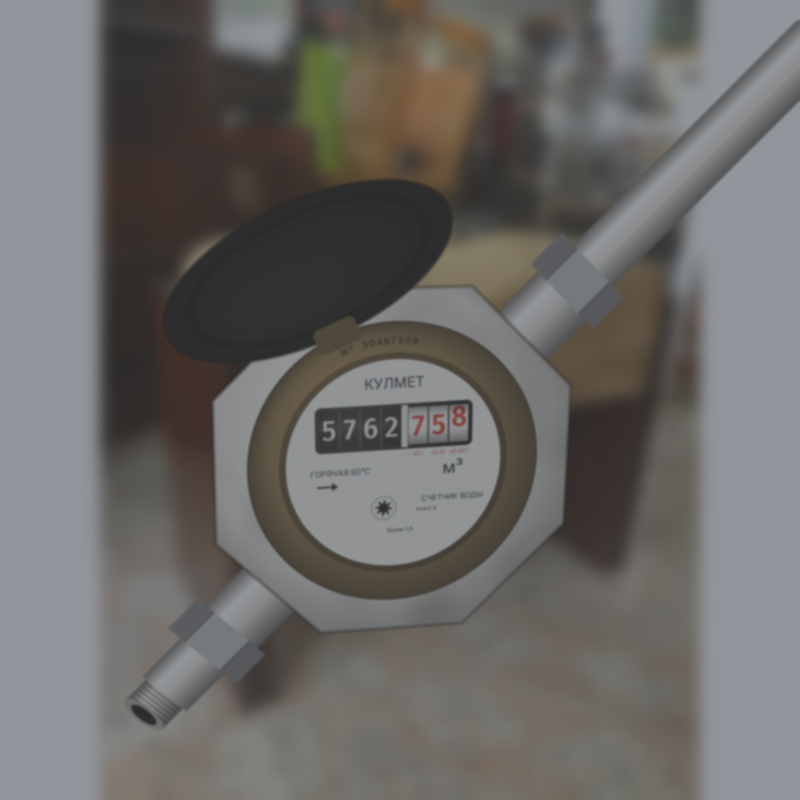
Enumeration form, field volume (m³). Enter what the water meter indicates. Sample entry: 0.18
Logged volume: 5762.758
